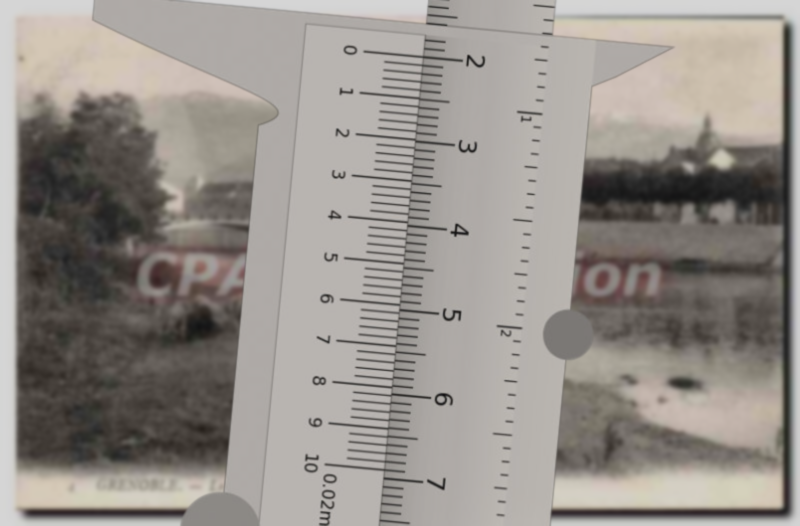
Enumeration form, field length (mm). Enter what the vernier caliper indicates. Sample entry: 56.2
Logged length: 20.0
